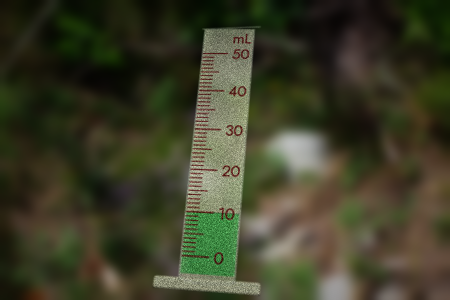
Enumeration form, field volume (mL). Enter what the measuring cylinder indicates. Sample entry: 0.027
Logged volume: 10
